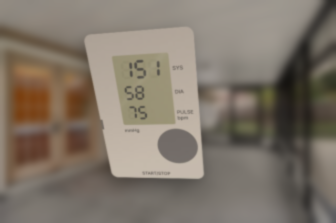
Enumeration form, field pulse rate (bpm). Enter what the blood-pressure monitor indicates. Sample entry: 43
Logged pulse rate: 75
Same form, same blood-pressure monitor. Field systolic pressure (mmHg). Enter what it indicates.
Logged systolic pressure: 151
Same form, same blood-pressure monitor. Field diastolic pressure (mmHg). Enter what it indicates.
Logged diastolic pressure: 58
